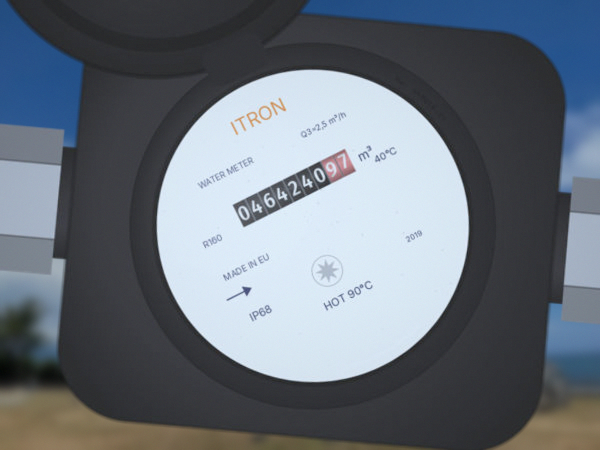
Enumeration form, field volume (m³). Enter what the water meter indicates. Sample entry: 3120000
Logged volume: 464240.97
